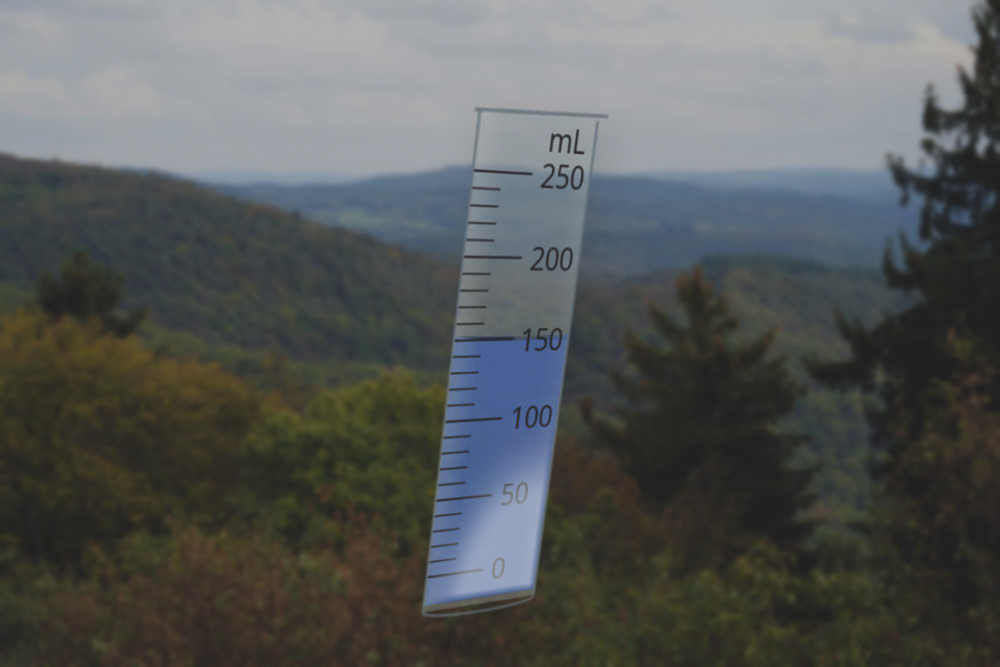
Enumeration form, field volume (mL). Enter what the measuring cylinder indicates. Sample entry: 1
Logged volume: 150
